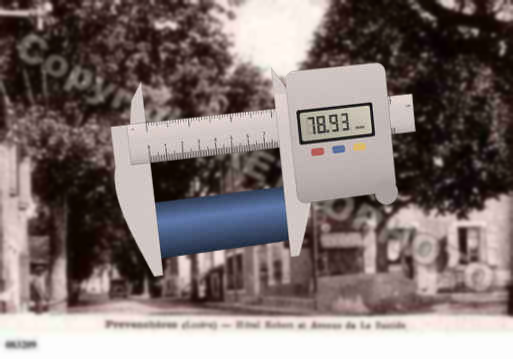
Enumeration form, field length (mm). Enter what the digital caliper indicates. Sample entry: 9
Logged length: 78.93
